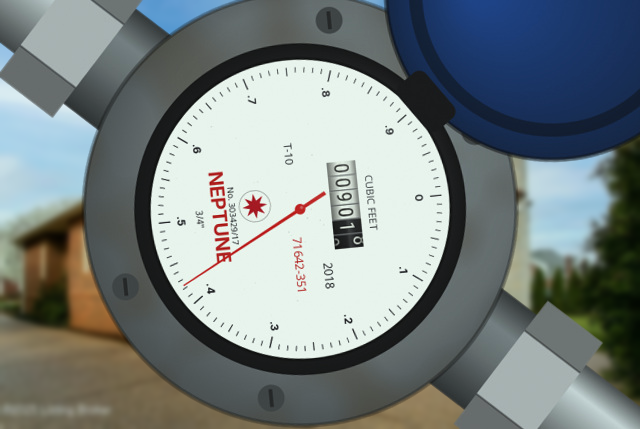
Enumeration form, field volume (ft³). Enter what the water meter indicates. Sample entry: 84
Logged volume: 9018.42
